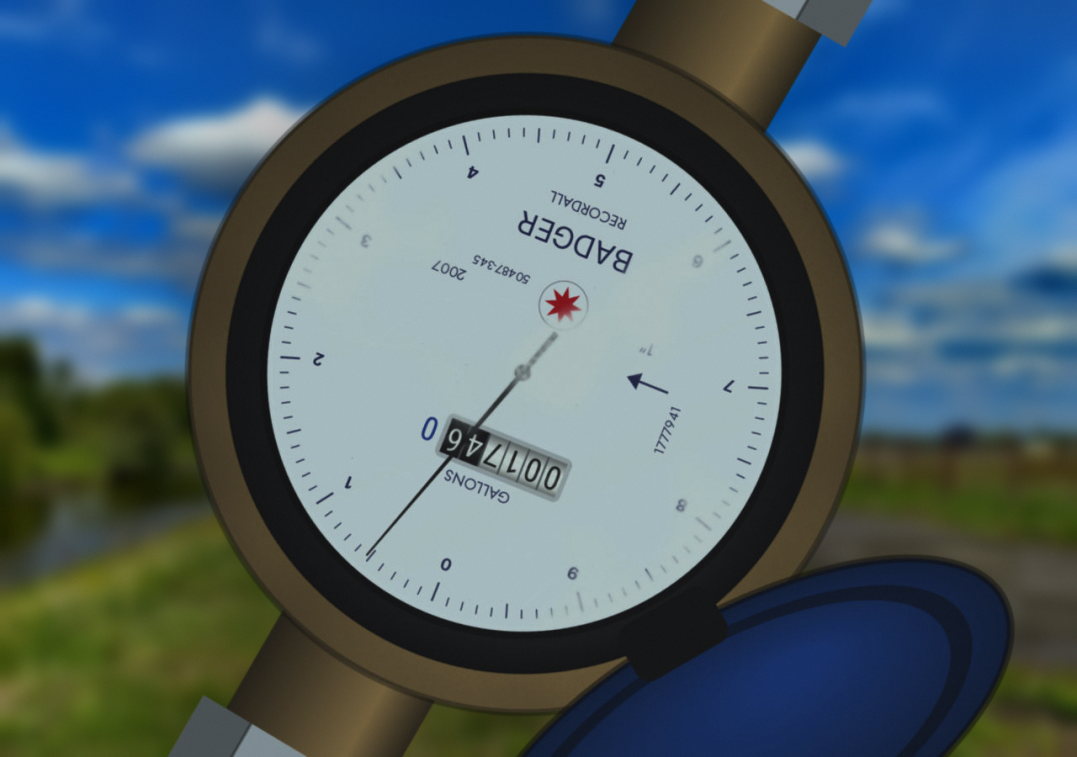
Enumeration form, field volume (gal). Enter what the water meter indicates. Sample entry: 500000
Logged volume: 17460.5
